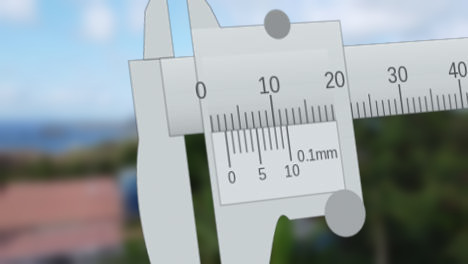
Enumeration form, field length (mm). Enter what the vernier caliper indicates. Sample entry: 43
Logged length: 2.8
